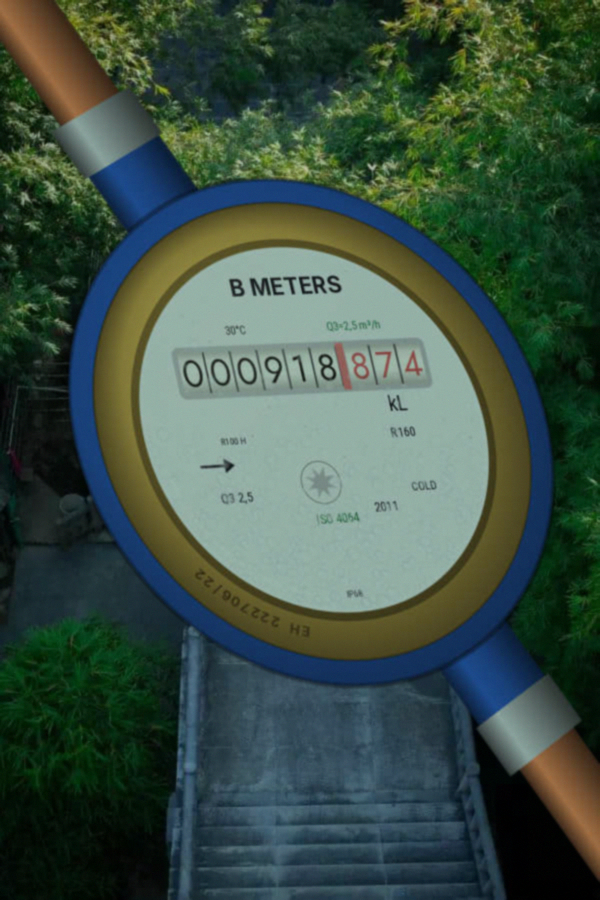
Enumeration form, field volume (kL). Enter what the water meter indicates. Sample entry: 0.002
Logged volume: 918.874
